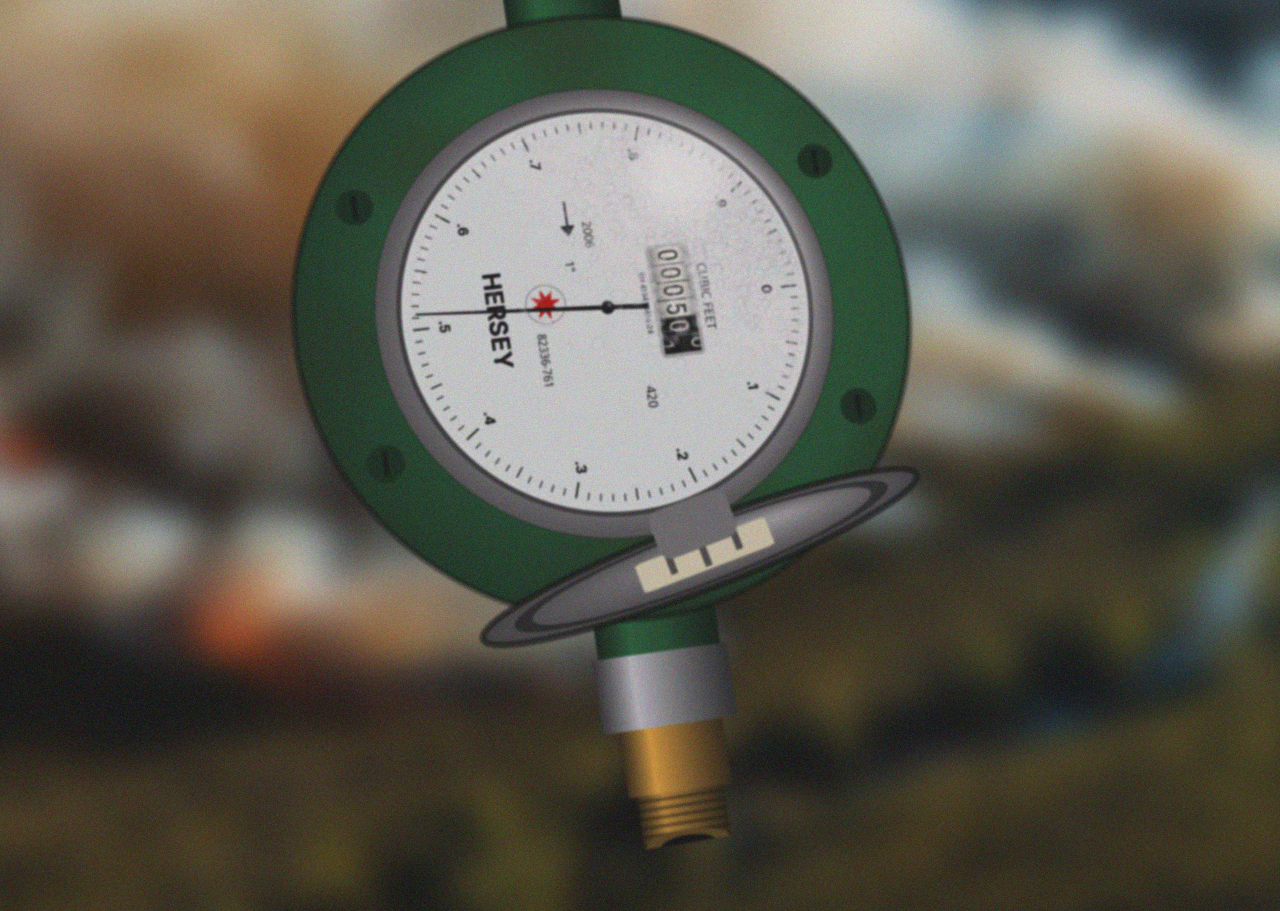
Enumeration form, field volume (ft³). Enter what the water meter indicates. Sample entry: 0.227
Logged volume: 500.51
